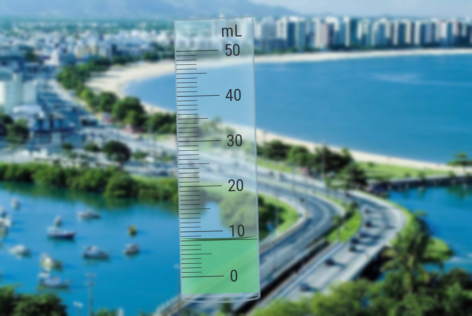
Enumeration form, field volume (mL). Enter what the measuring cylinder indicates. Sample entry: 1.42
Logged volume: 8
